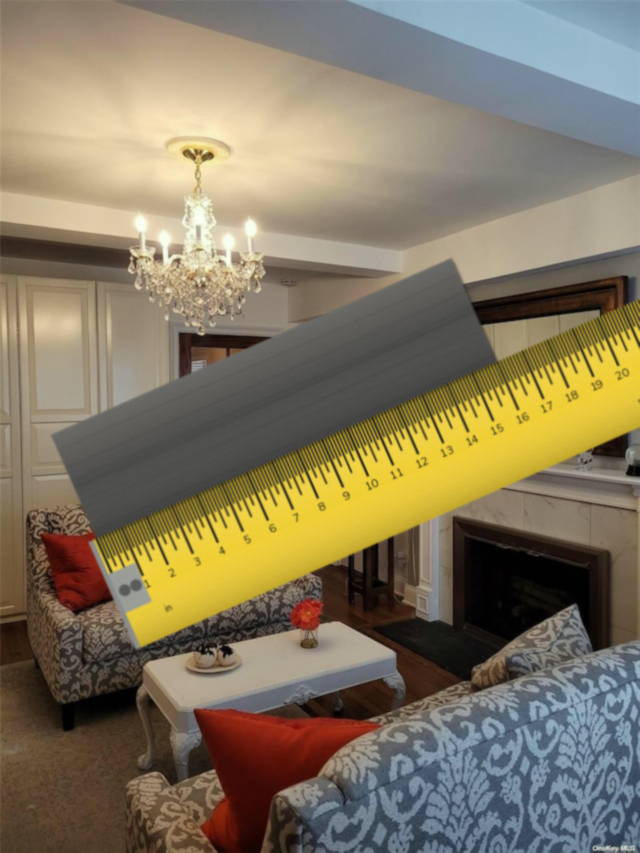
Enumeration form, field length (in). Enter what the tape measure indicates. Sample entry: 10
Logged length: 16
